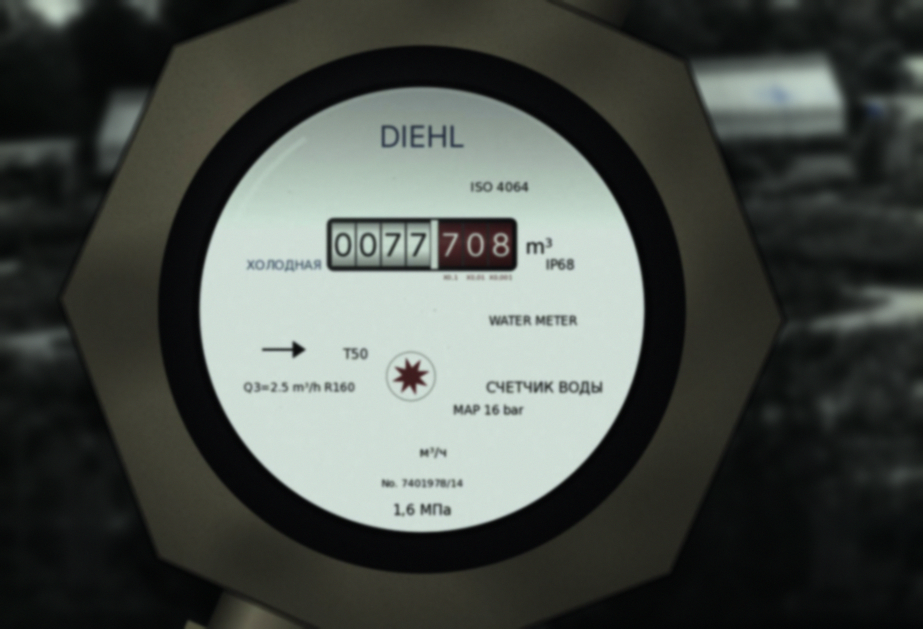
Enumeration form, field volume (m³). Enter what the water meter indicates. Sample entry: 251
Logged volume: 77.708
